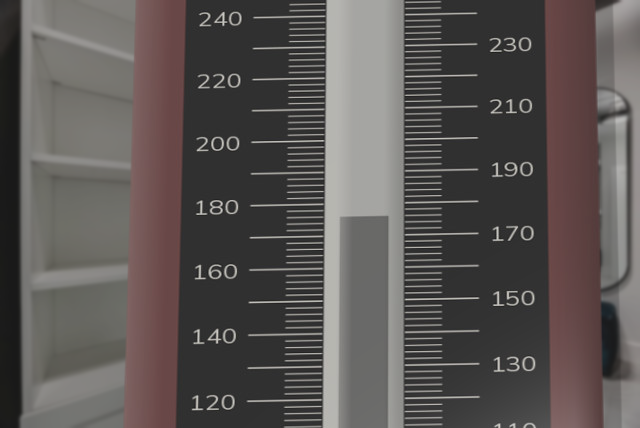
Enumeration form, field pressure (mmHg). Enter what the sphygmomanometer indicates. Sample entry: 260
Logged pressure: 176
